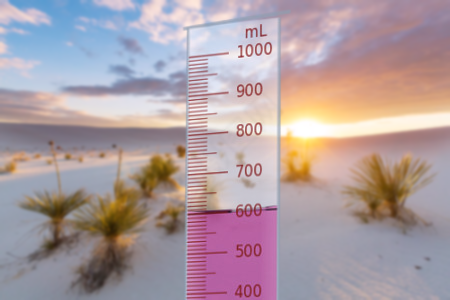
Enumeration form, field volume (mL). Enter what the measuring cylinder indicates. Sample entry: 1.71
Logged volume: 600
